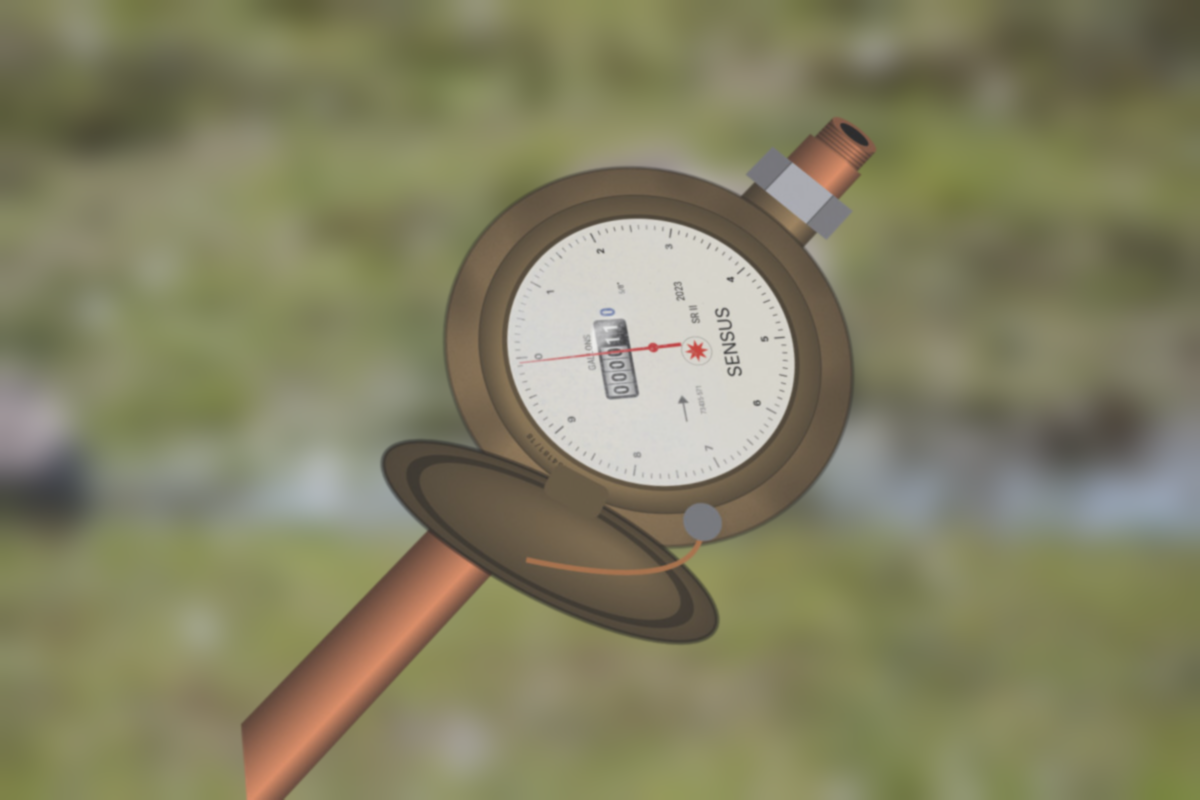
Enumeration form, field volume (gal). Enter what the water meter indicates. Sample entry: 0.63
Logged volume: 109.9
